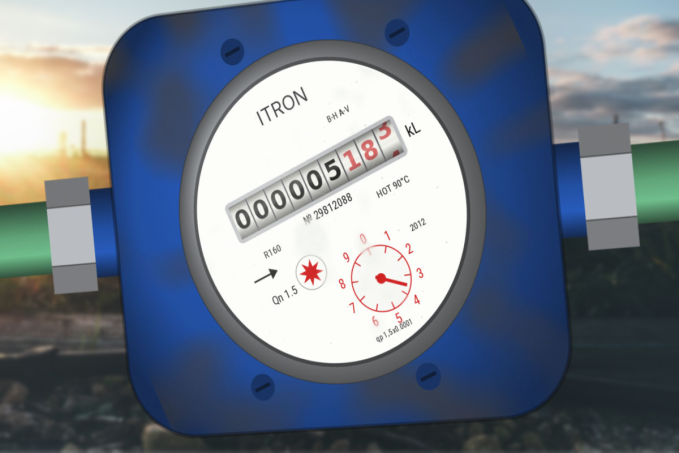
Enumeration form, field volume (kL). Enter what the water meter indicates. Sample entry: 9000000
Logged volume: 5.1833
